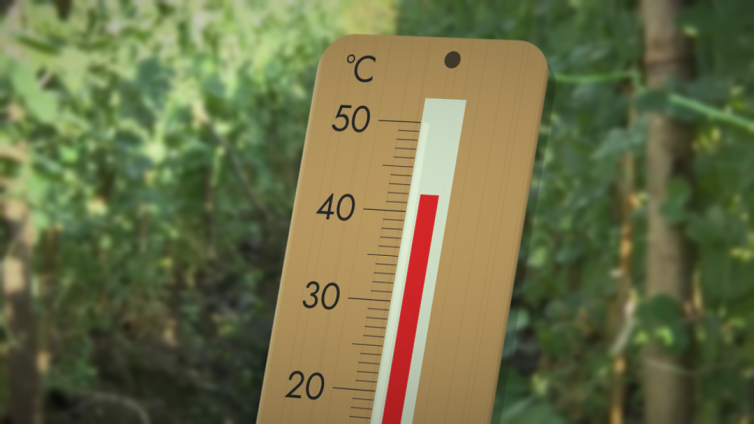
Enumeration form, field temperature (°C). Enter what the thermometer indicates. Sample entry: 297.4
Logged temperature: 42
